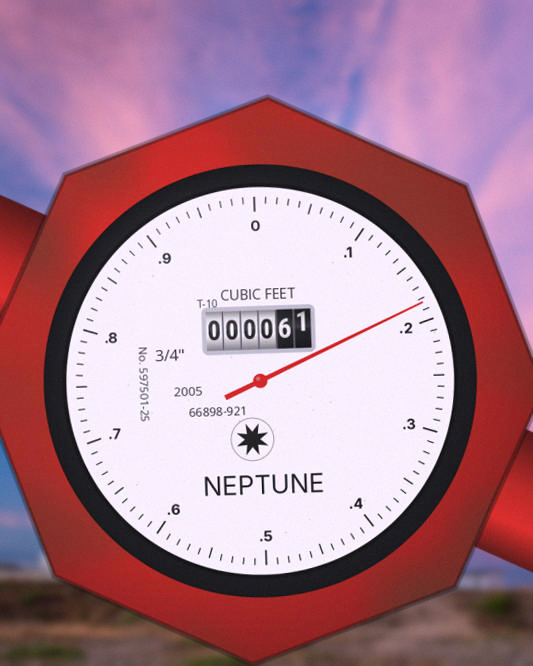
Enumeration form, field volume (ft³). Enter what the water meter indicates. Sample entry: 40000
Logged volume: 61.18
